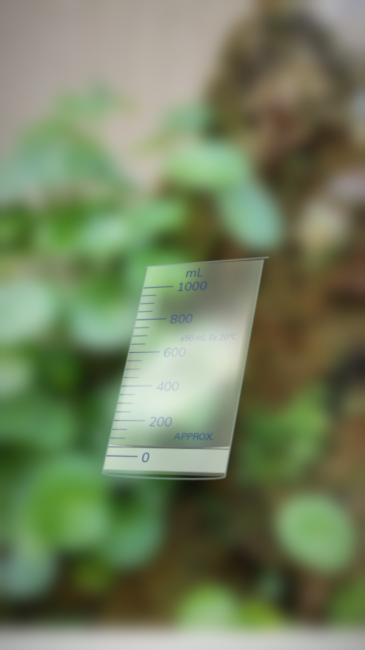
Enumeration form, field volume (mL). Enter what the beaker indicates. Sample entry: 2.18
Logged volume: 50
